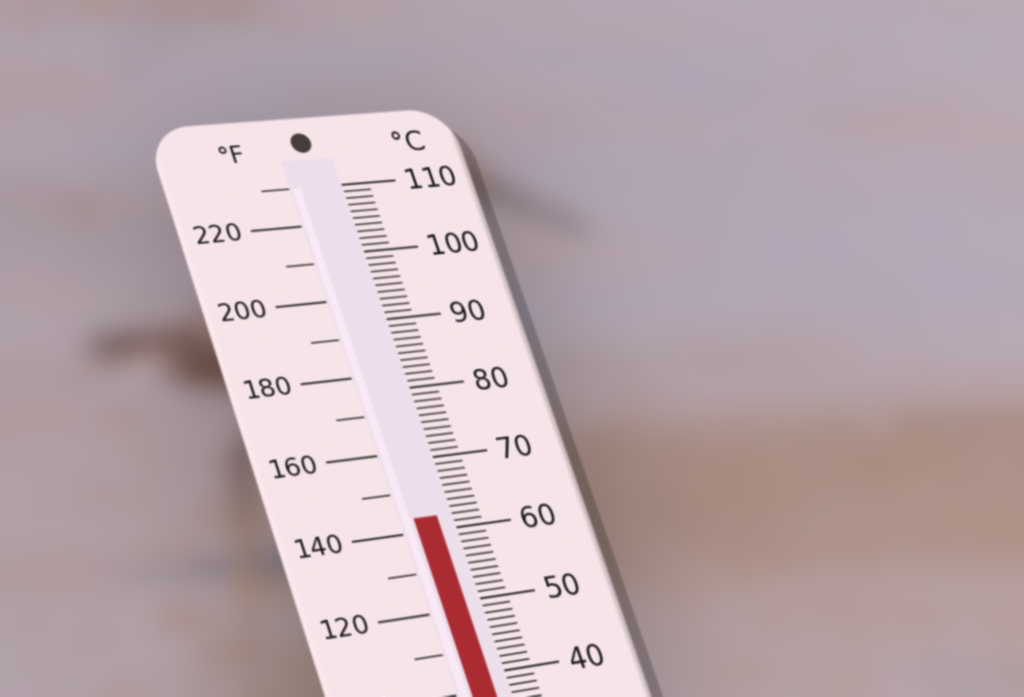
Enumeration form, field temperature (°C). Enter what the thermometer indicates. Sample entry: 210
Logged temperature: 62
